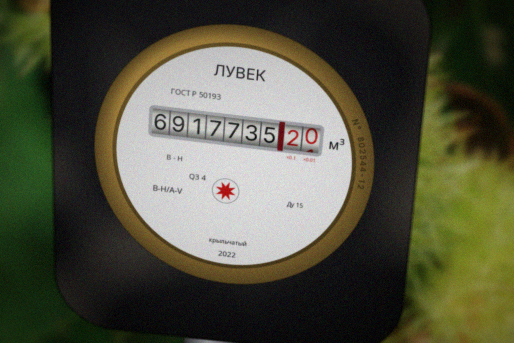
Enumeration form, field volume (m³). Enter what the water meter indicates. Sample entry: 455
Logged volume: 6917735.20
